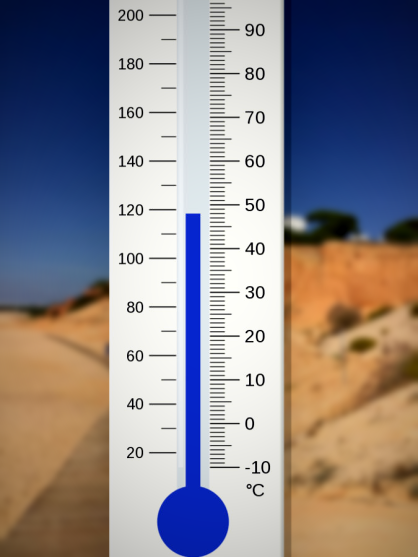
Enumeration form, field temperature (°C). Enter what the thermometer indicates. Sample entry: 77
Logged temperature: 48
